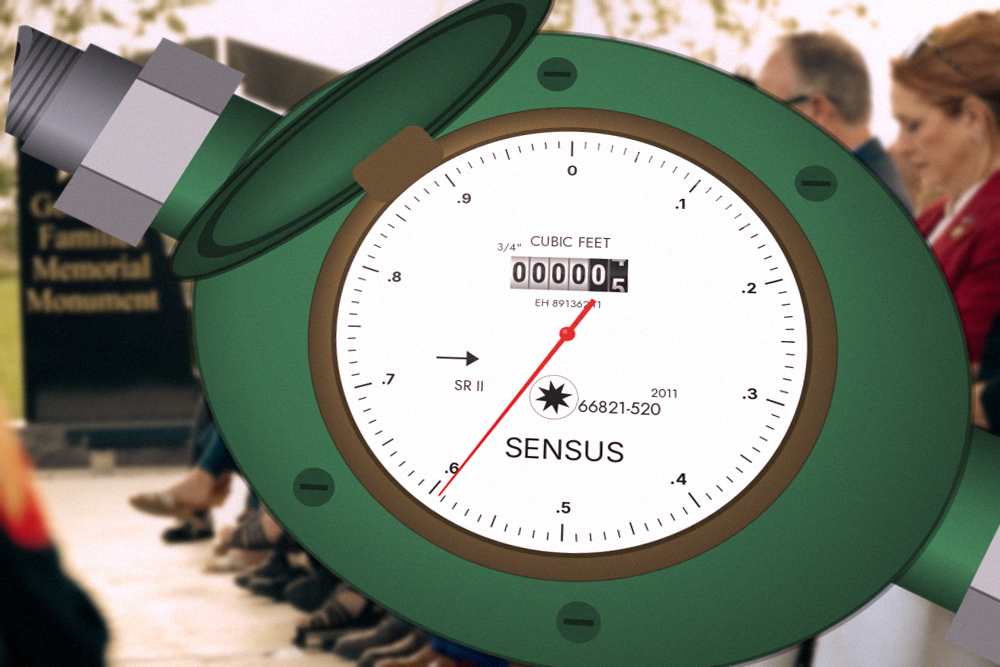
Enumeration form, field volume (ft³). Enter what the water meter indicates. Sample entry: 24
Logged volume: 4.59
